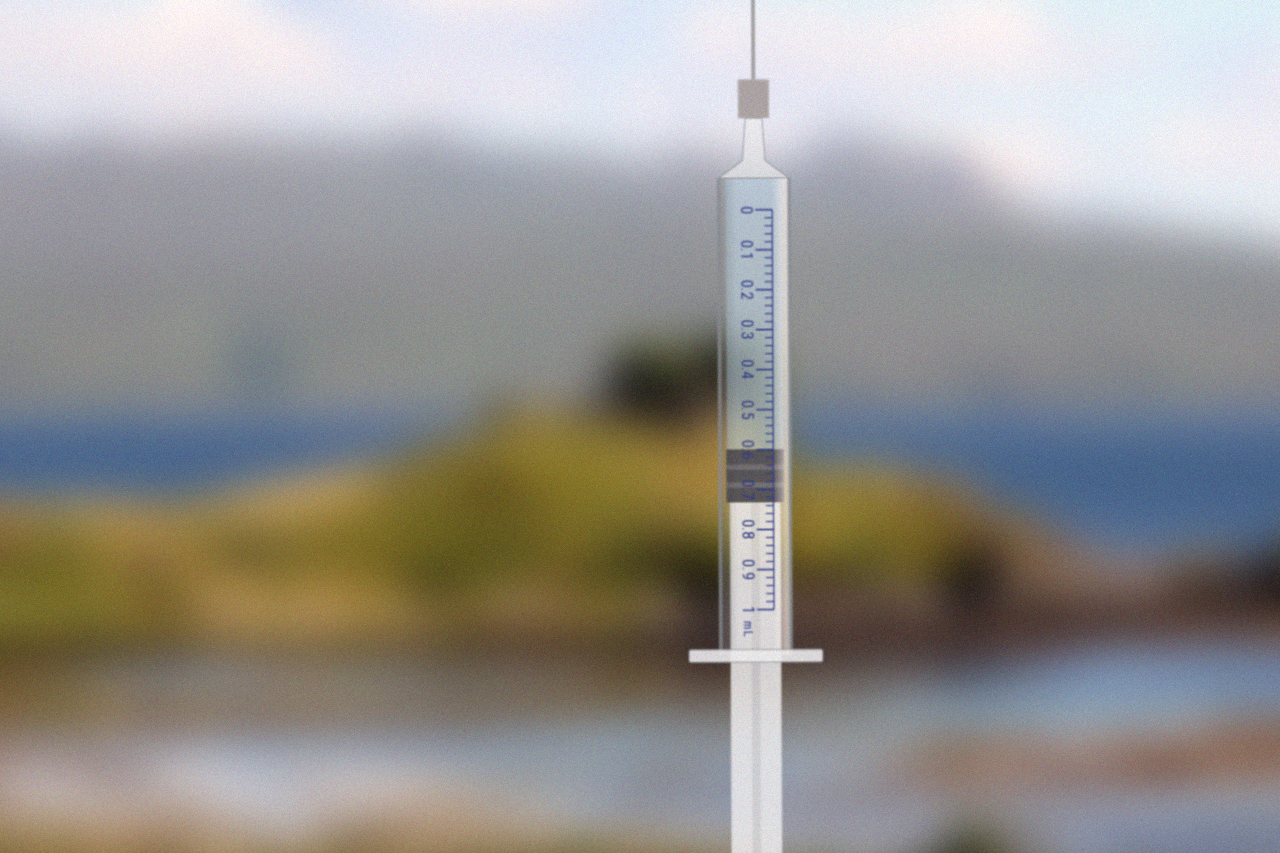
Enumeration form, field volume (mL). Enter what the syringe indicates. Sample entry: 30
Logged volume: 0.6
